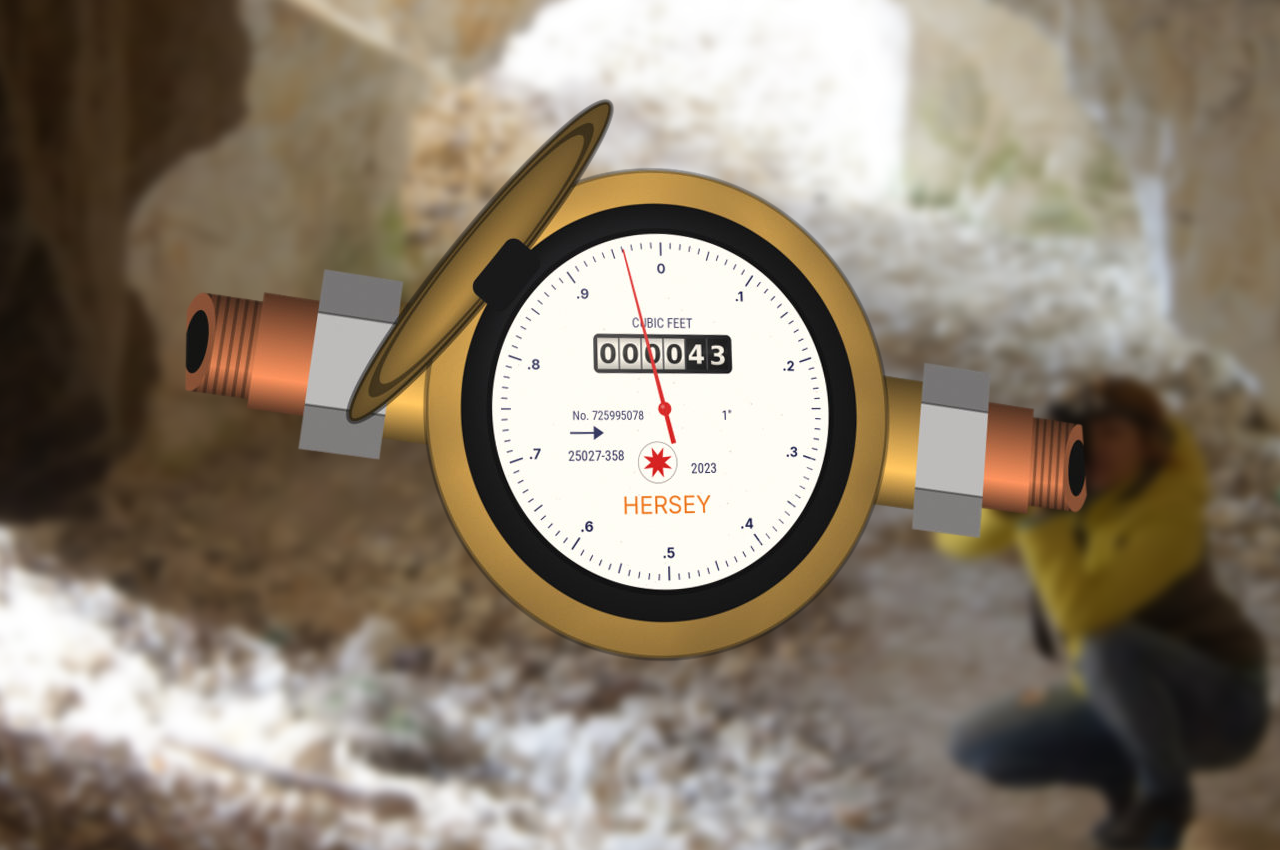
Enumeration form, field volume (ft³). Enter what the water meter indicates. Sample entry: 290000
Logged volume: 42.96
